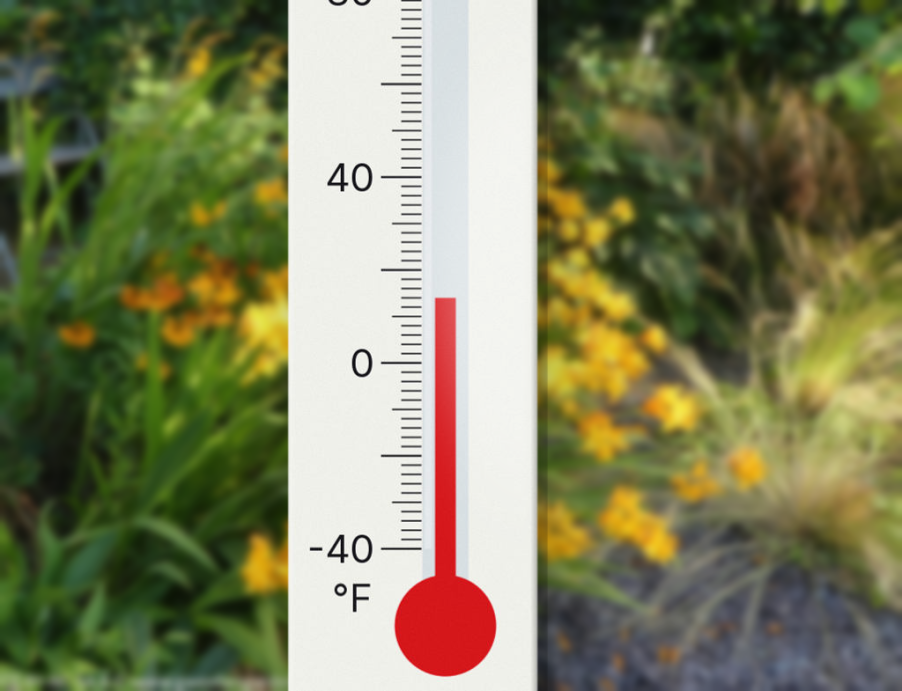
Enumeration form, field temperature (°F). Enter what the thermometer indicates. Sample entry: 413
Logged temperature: 14
